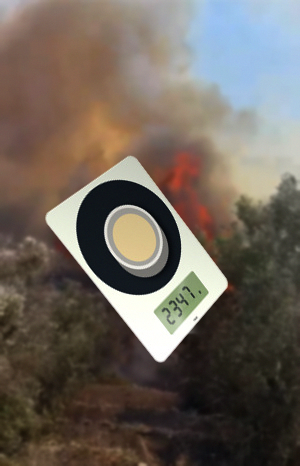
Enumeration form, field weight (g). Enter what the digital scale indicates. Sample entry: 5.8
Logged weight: 2347
